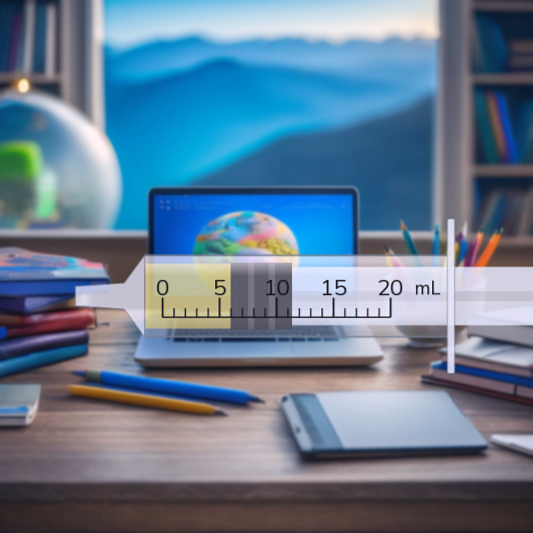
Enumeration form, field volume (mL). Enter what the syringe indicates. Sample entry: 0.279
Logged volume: 6
